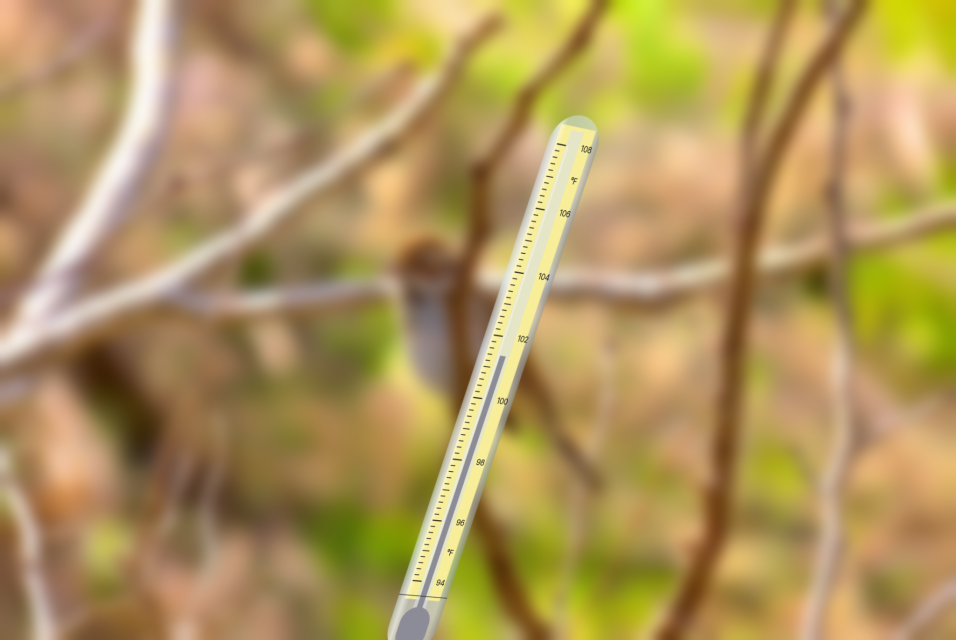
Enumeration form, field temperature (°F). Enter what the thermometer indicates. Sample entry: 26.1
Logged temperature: 101.4
